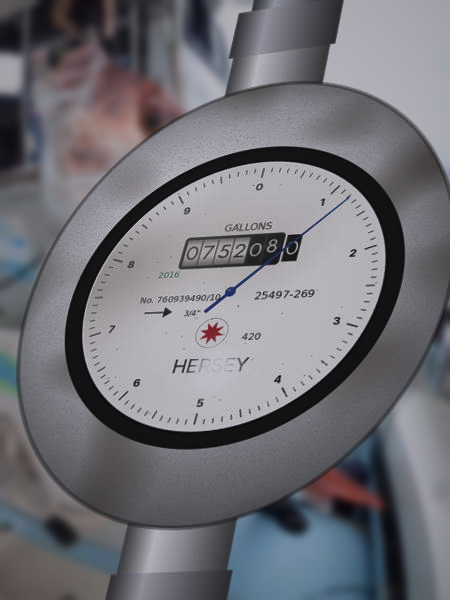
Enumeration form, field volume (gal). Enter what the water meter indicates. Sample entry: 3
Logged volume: 752081.2
